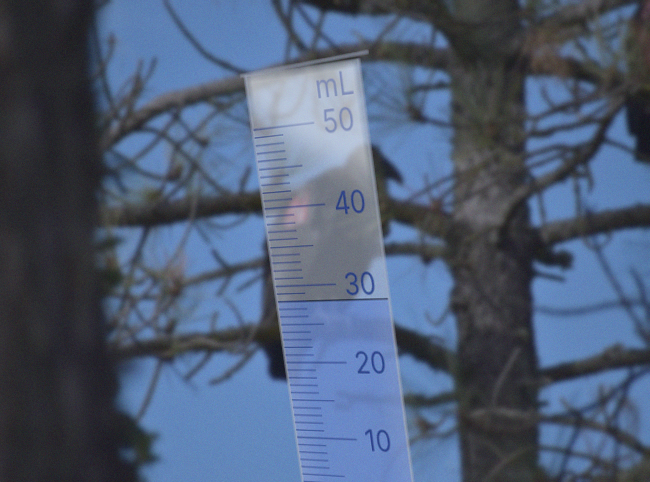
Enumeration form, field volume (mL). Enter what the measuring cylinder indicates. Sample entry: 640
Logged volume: 28
